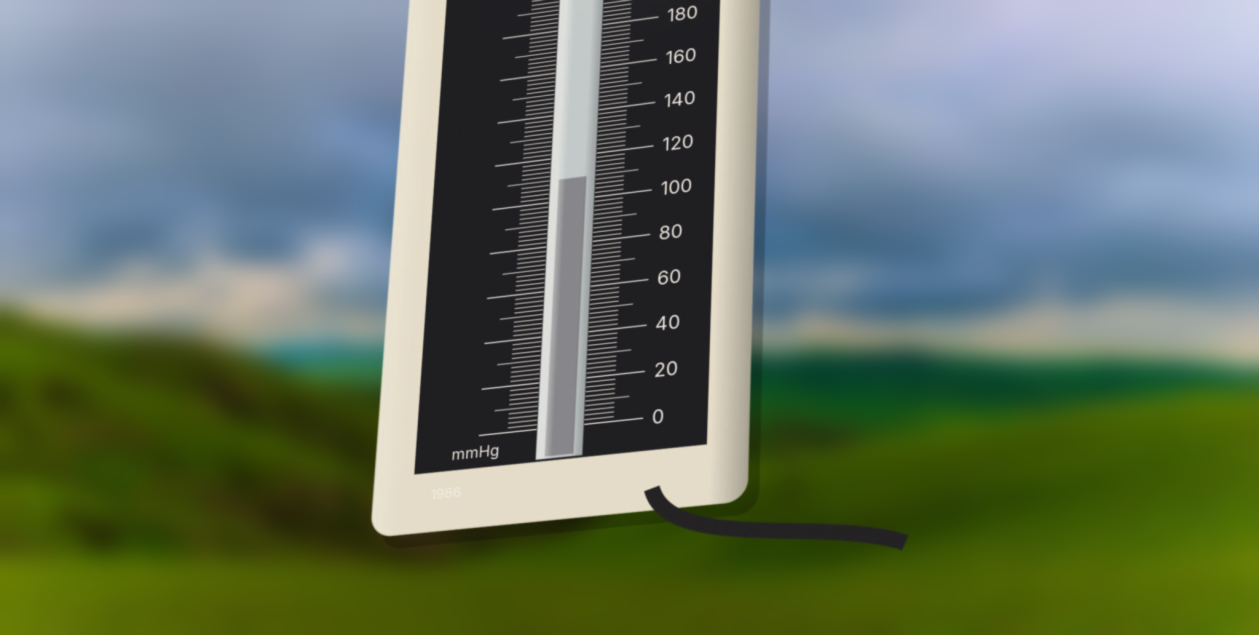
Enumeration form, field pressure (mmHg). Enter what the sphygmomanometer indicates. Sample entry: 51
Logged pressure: 110
